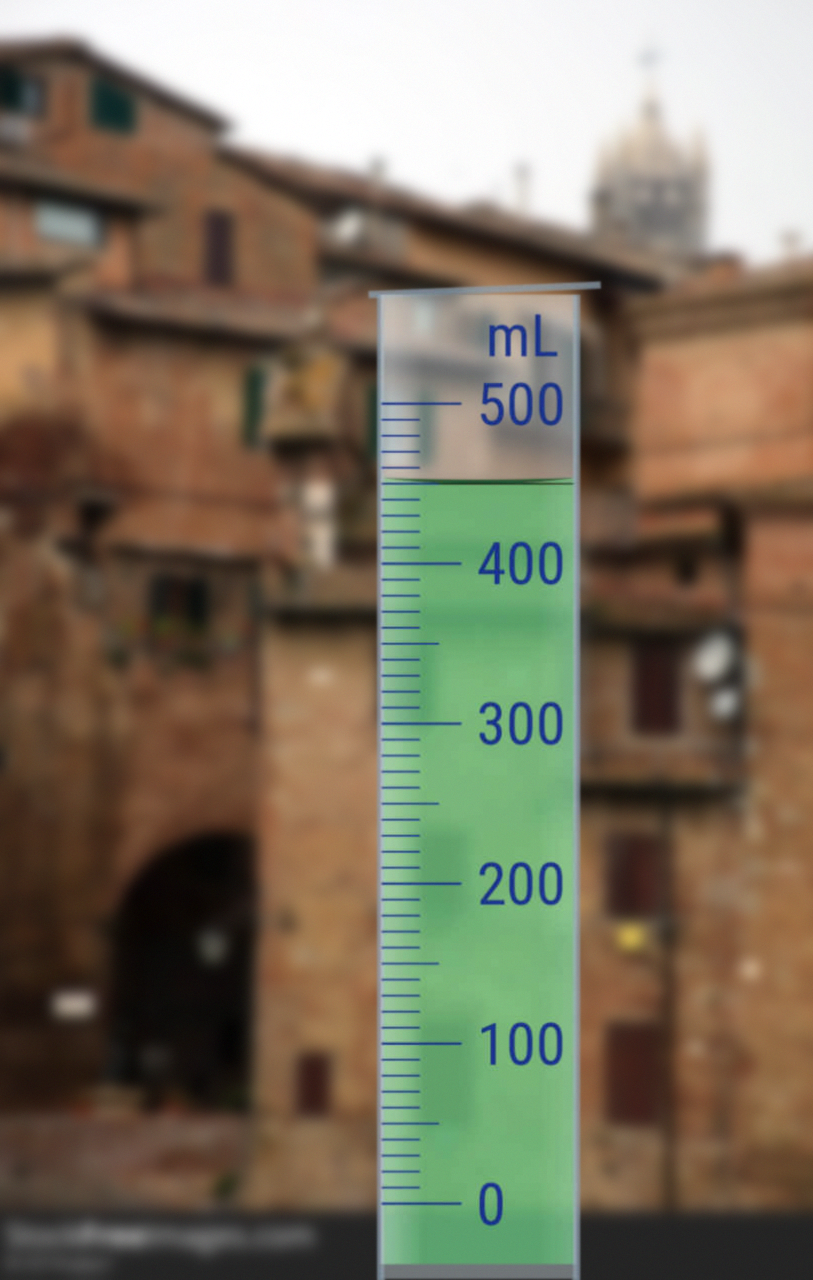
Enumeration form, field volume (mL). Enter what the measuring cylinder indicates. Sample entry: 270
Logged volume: 450
